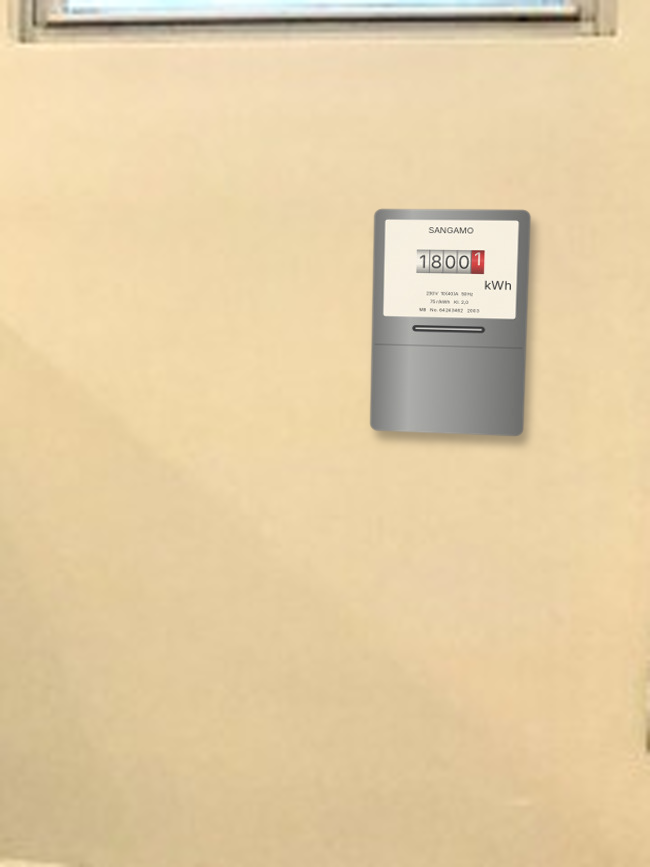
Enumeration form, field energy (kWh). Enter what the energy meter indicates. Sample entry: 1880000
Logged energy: 1800.1
